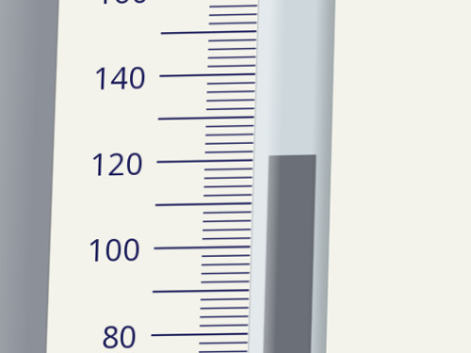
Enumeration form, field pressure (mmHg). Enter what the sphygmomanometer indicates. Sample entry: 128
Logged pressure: 121
